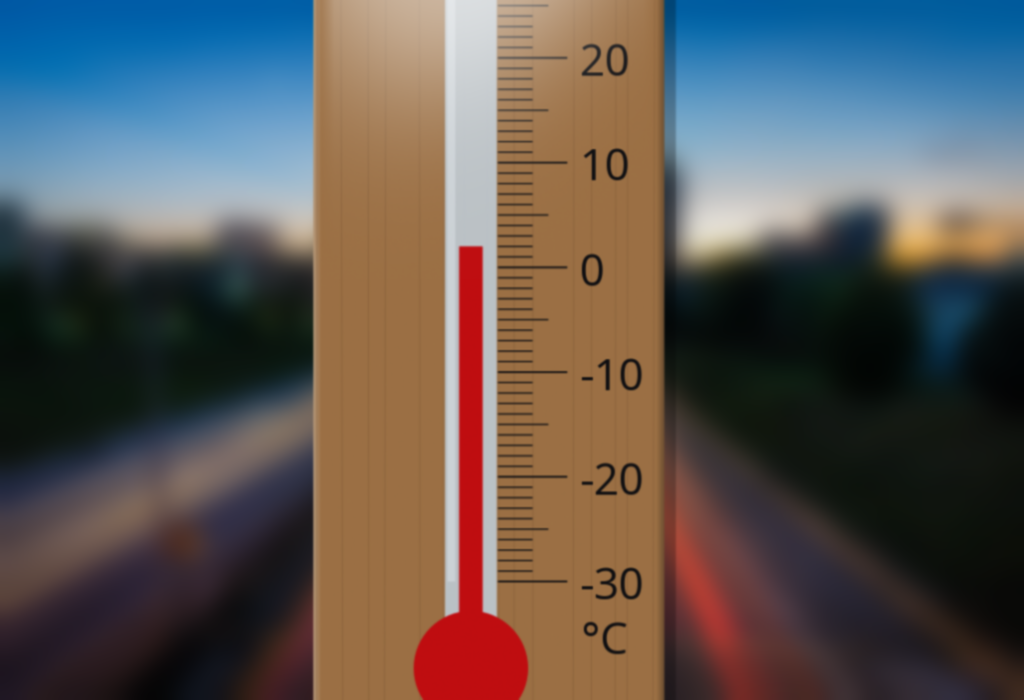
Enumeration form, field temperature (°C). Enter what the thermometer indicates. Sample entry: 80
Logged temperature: 2
